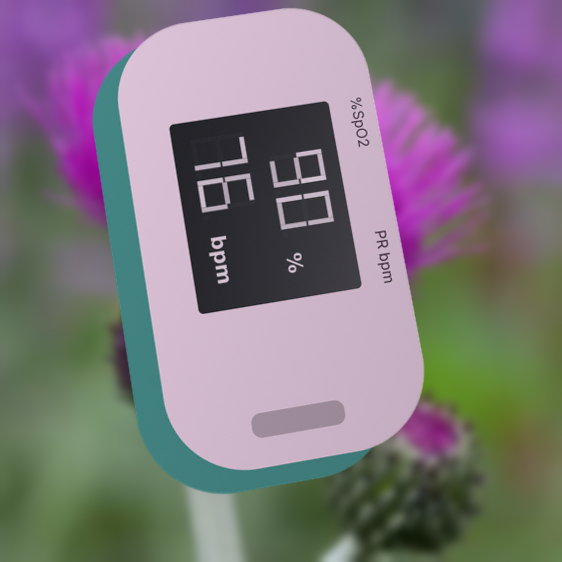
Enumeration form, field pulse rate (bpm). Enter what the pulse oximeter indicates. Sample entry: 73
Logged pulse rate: 76
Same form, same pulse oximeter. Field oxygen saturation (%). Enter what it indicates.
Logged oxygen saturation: 90
